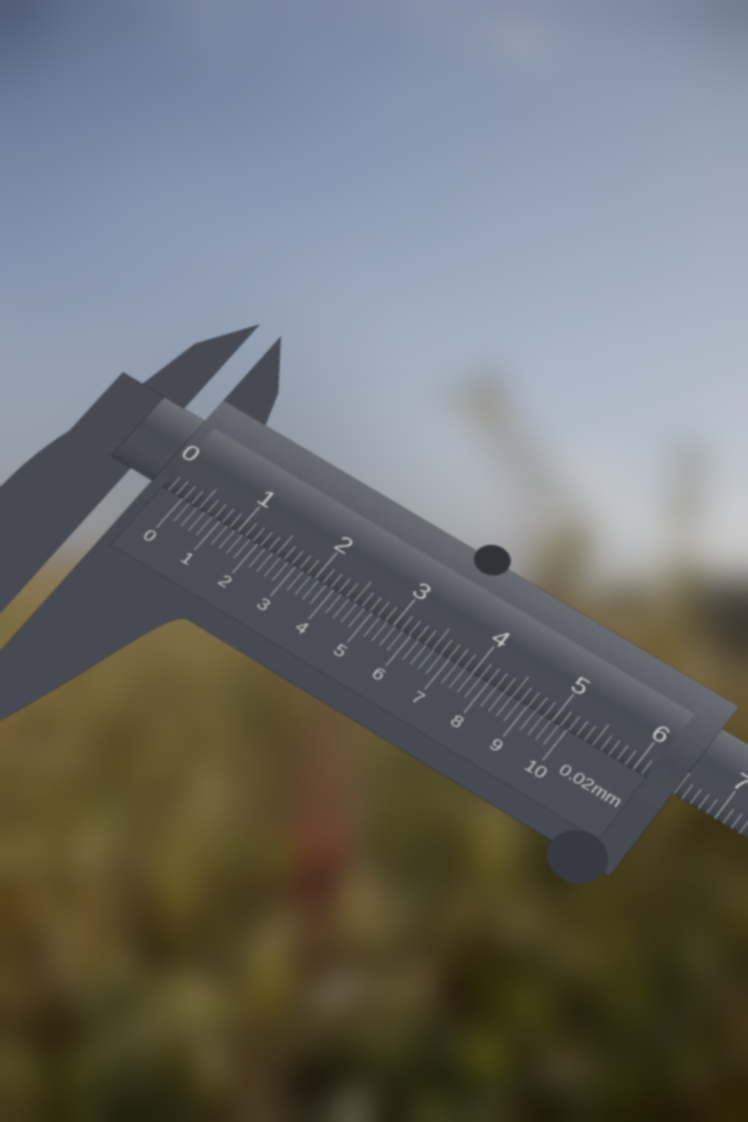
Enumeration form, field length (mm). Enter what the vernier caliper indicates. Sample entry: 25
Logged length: 2.8
